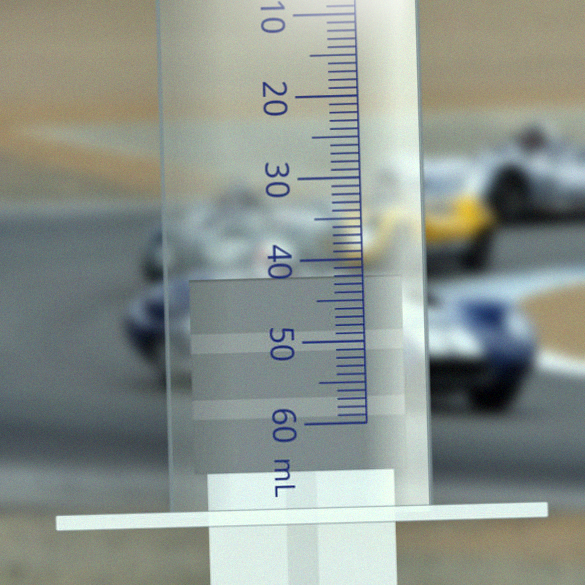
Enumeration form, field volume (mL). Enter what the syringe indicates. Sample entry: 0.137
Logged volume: 42
